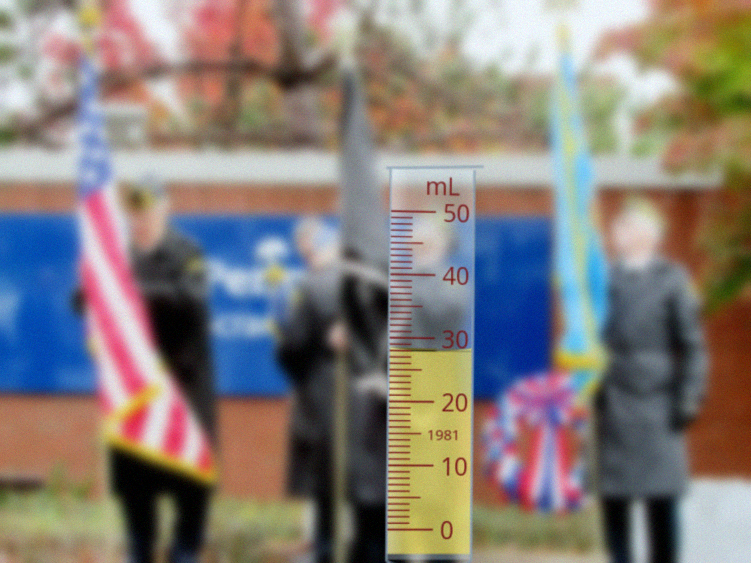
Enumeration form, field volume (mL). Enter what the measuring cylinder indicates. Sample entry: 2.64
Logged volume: 28
